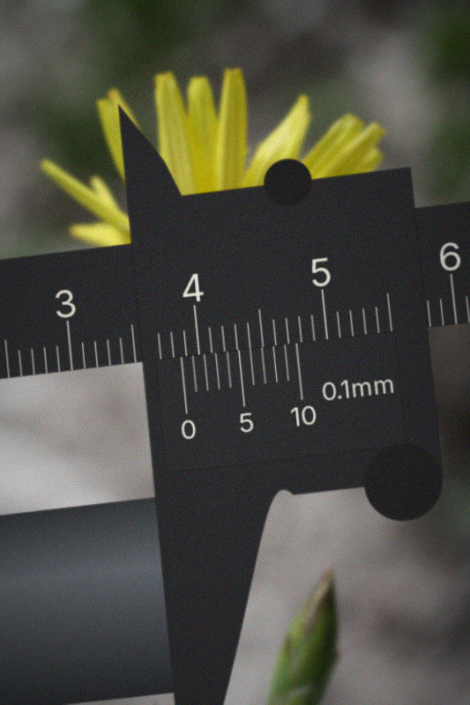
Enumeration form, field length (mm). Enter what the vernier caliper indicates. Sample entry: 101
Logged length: 38.6
